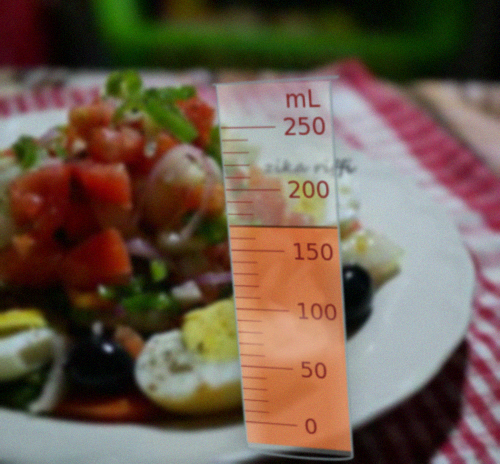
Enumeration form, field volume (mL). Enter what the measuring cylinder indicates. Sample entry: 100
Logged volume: 170
